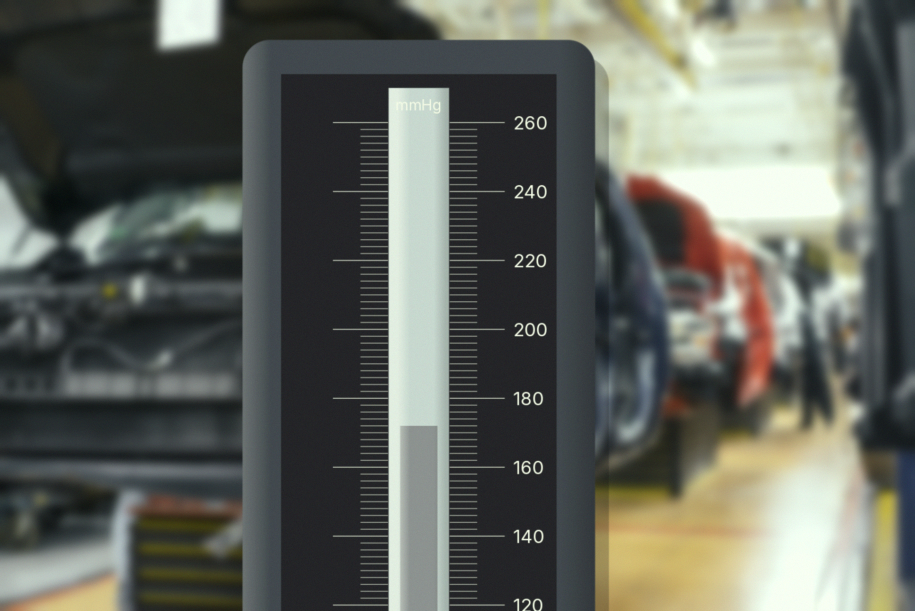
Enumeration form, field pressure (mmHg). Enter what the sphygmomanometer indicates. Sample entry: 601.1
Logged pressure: 172
